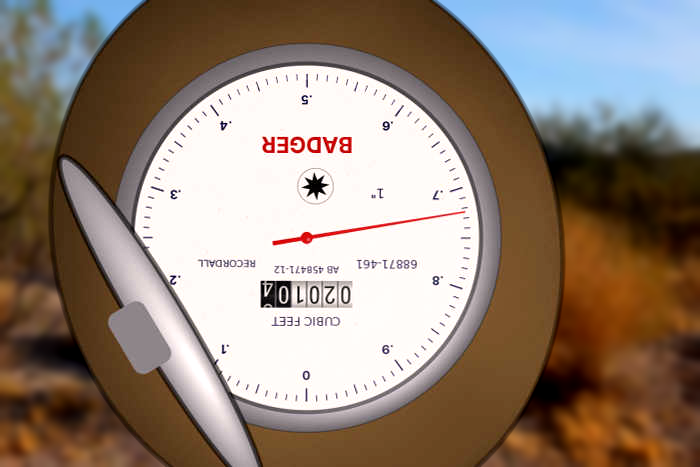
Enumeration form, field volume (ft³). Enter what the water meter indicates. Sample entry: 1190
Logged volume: 20103.72
